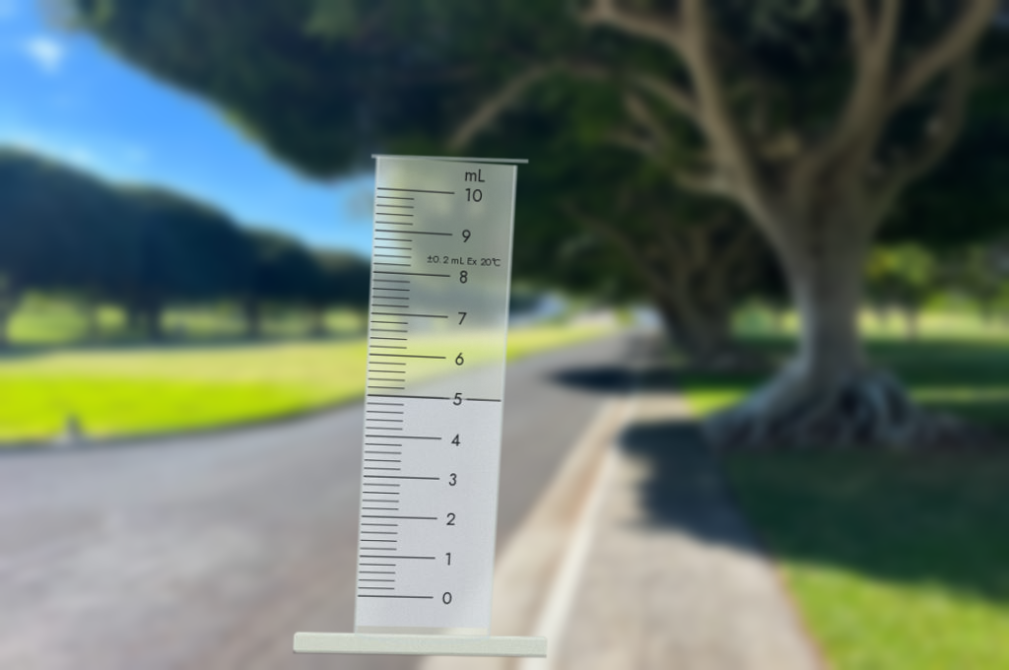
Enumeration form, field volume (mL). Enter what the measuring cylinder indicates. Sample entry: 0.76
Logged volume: 5
